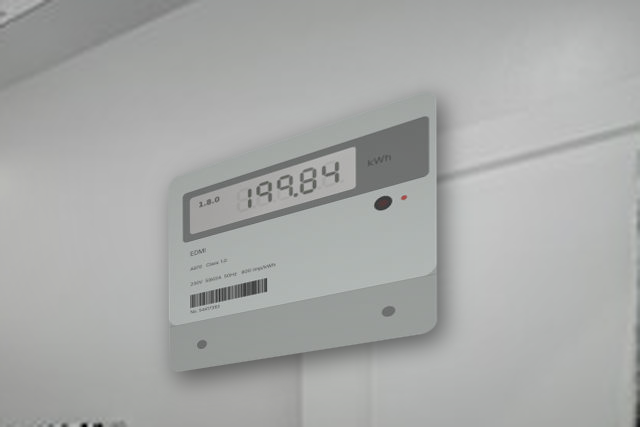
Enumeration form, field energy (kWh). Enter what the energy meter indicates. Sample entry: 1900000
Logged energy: 199.84
